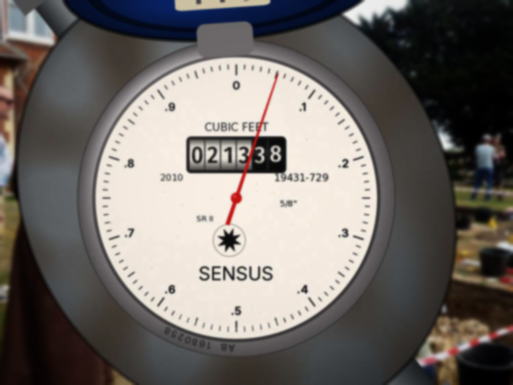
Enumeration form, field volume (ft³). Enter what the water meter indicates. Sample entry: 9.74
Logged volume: 21338.05
